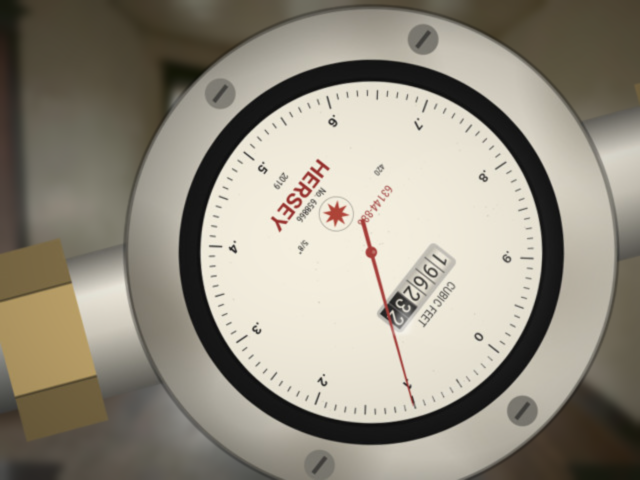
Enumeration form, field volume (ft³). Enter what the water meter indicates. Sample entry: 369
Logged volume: 196232.10
